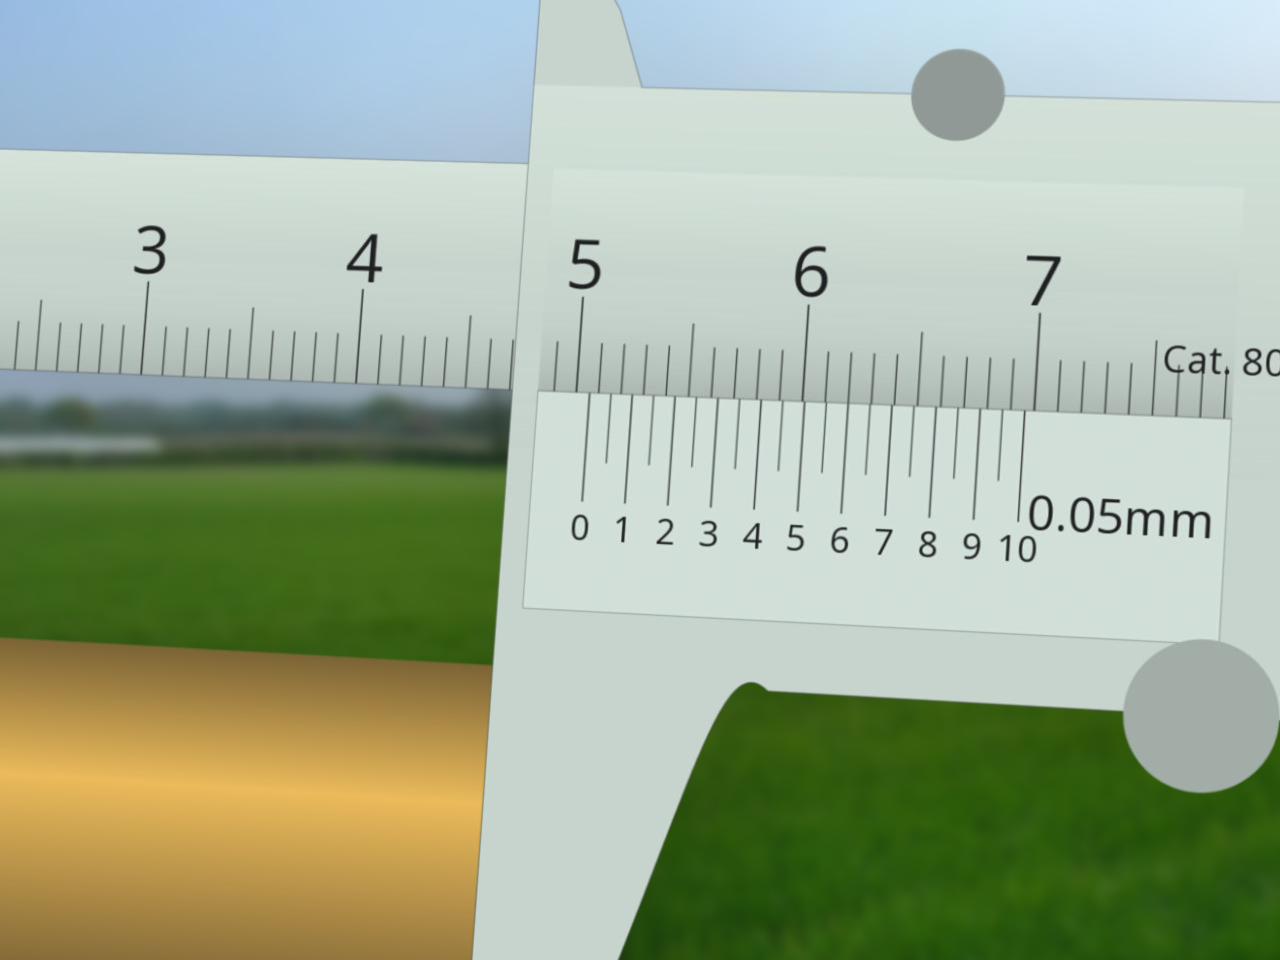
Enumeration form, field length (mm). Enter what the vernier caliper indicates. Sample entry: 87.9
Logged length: 50.6
